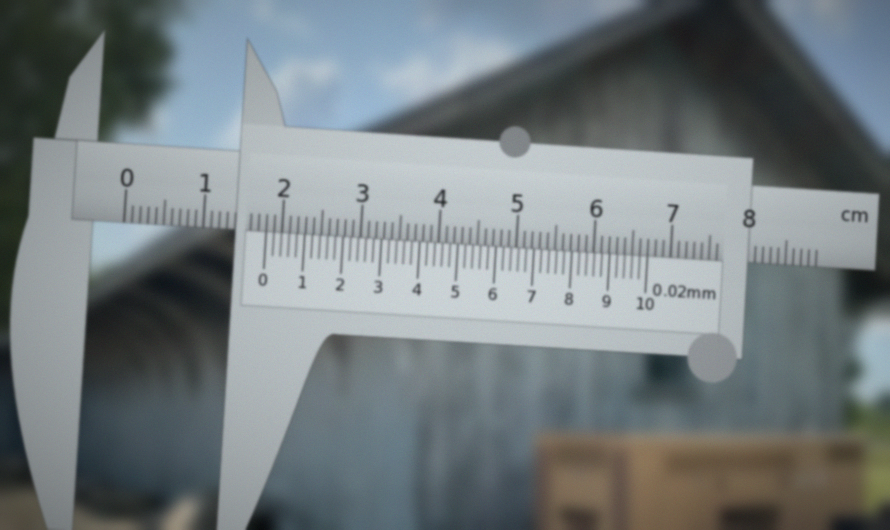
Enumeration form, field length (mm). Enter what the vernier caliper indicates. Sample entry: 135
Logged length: 18.0
